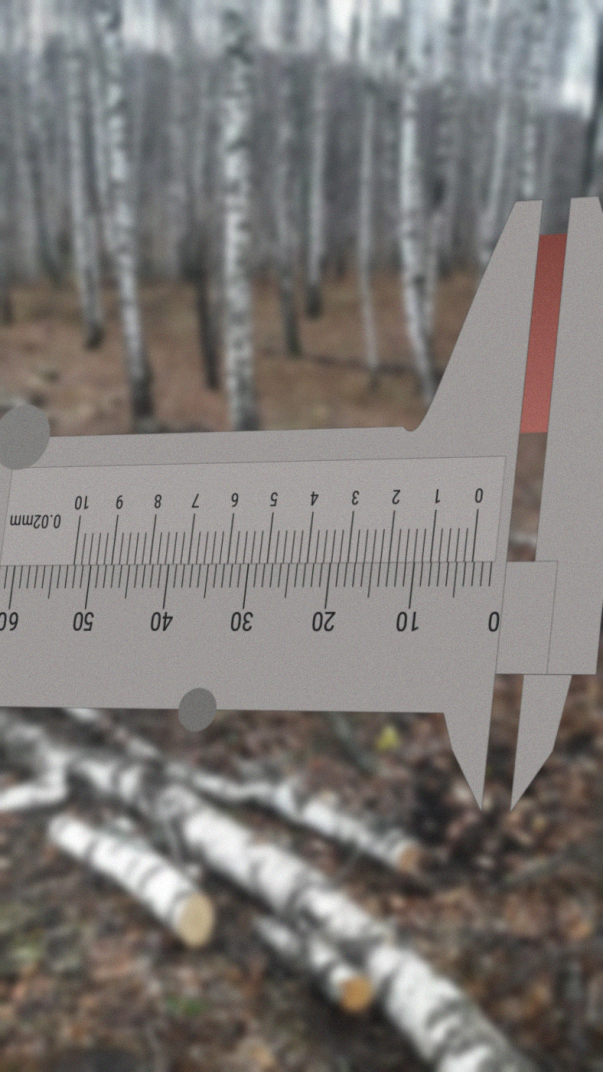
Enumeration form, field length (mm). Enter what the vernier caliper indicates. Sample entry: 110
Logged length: 3.2
